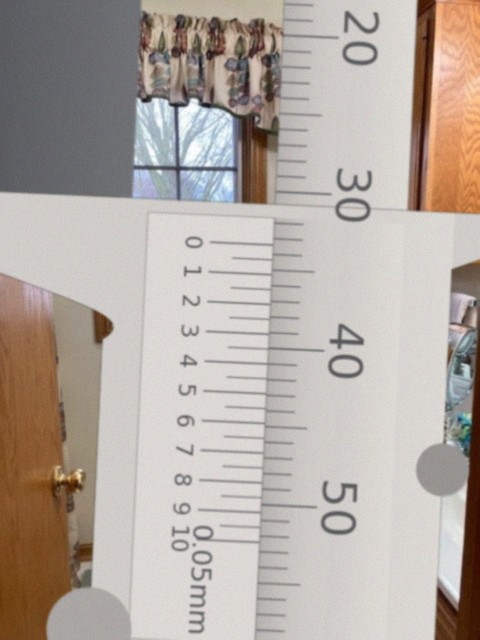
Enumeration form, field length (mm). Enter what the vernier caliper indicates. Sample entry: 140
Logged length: 33.4
